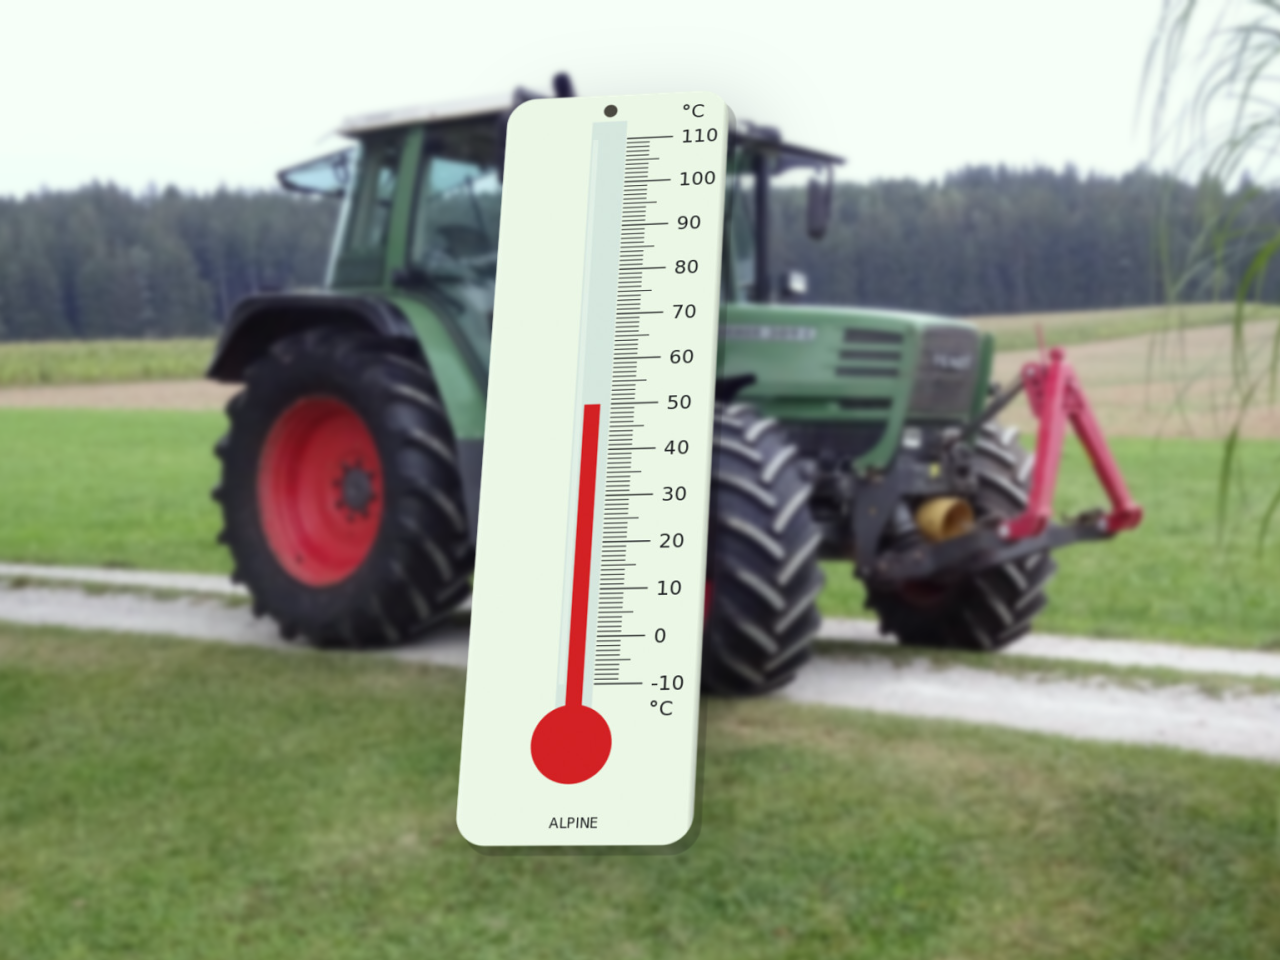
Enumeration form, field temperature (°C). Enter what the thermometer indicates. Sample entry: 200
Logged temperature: 50
